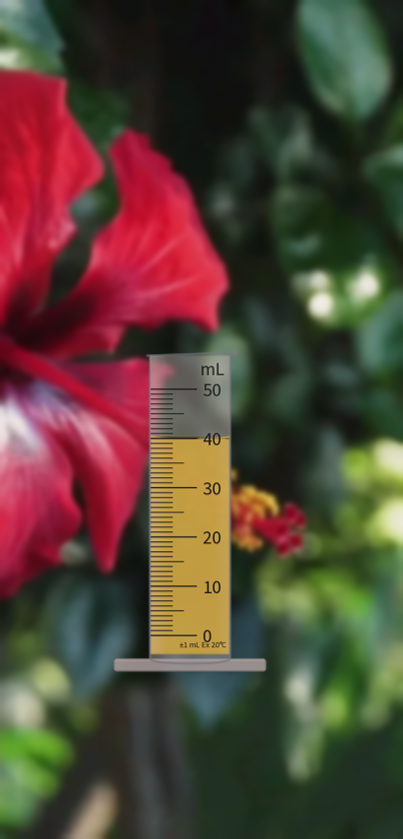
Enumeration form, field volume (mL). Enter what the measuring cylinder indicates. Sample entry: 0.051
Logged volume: 40
